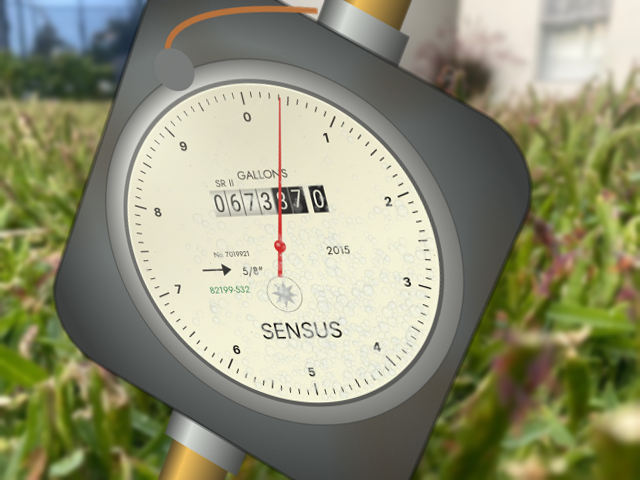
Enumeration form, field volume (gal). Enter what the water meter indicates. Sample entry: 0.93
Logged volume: 673870.4
